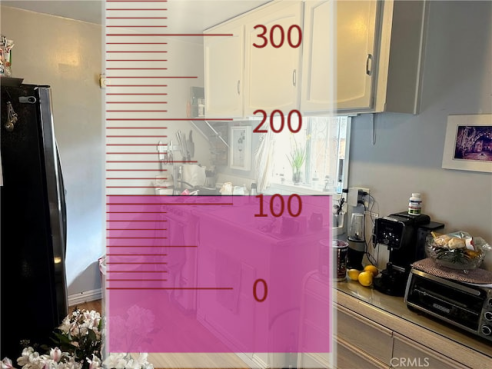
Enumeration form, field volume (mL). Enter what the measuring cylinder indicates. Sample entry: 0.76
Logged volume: 110
